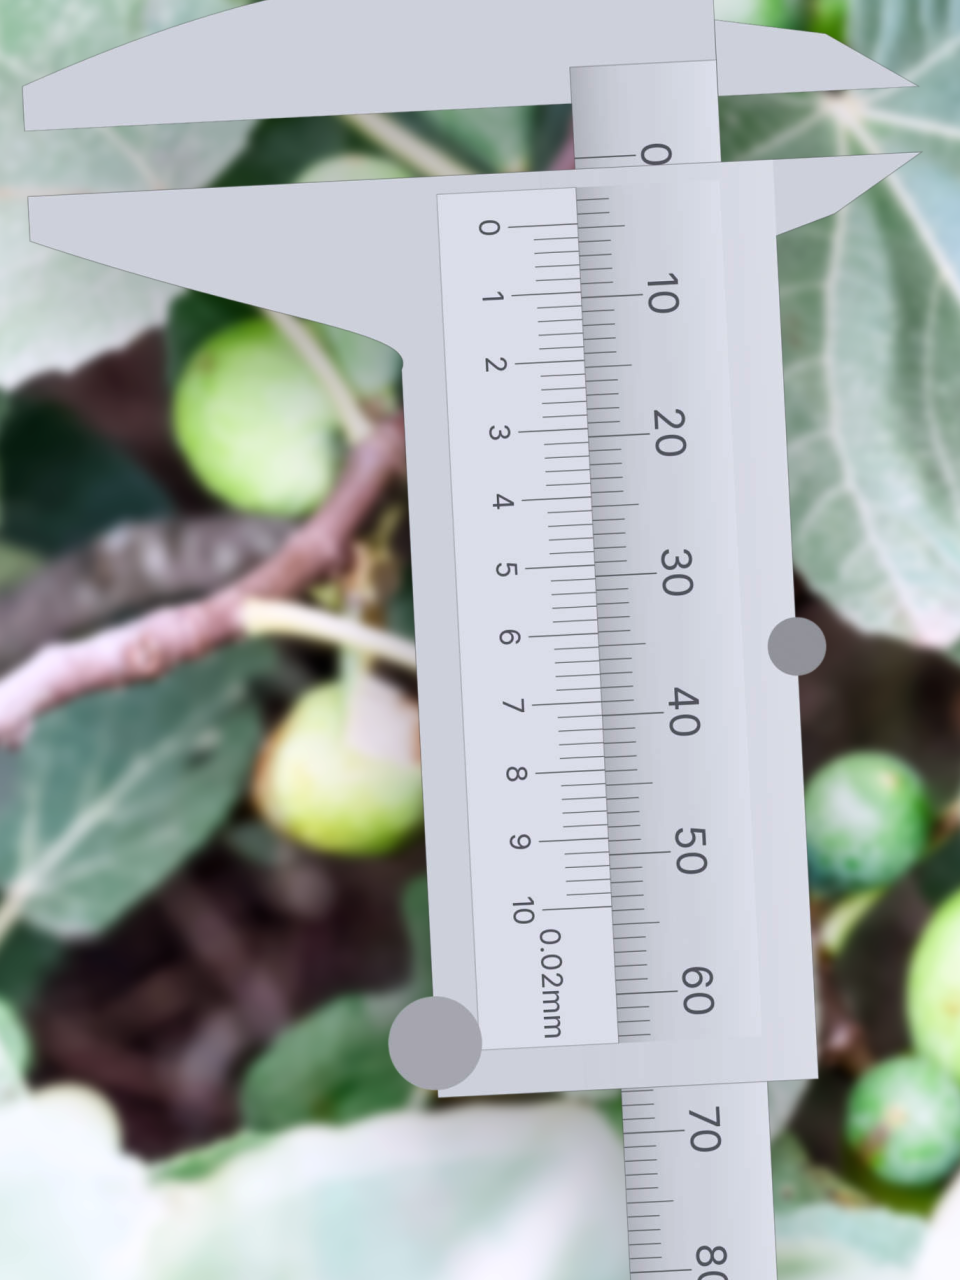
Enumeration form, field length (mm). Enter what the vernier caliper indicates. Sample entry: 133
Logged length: 4.7
